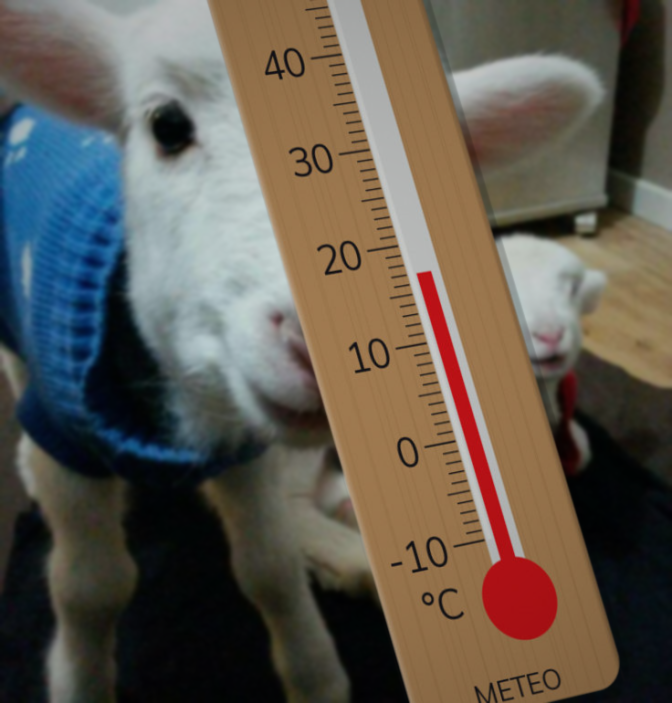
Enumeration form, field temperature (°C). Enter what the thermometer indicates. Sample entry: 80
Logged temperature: 17
